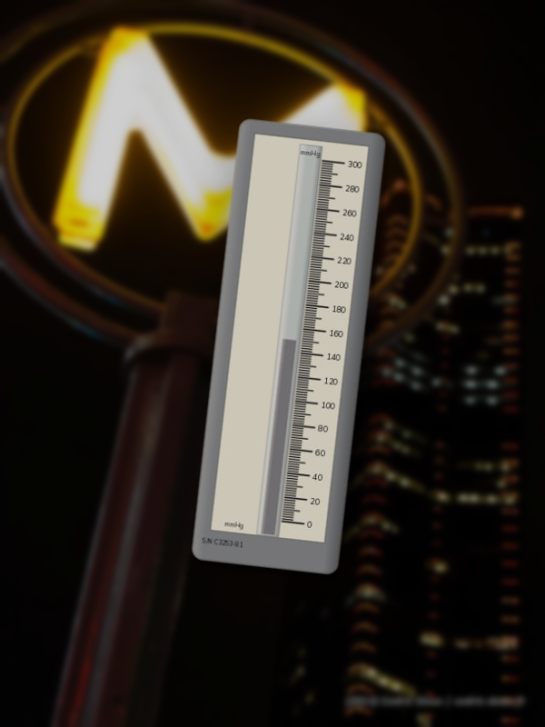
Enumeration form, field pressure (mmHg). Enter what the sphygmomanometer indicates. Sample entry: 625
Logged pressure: 150
